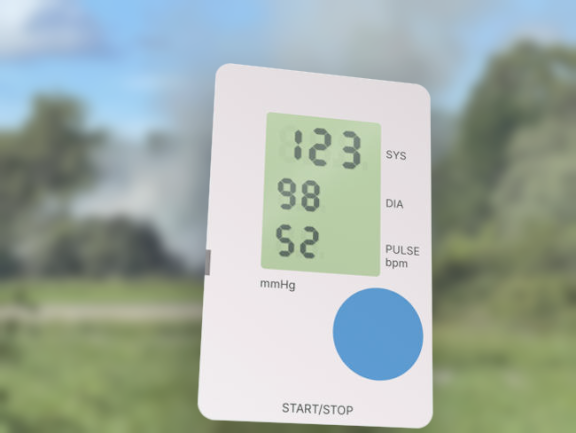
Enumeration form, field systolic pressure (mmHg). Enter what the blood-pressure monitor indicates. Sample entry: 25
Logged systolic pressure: 123
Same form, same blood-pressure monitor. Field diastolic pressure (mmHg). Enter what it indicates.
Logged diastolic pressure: 98
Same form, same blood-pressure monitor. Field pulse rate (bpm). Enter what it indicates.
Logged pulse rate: 52
